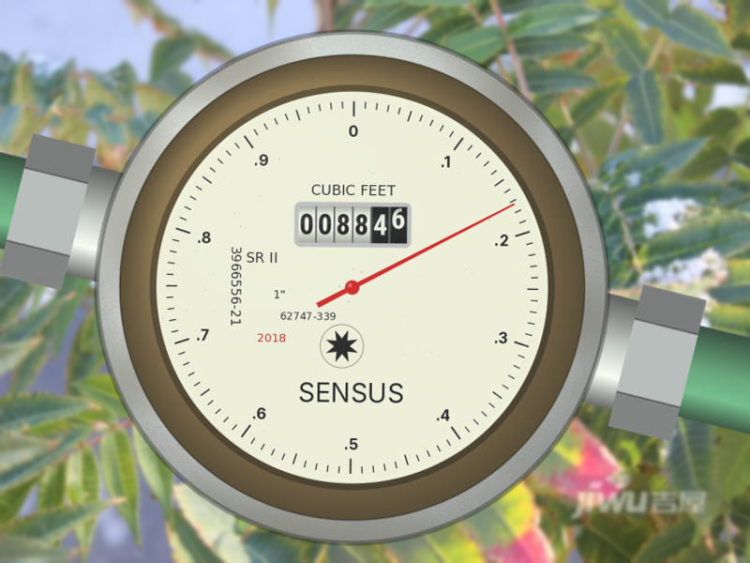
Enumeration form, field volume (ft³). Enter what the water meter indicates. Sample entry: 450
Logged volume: 8846.17
